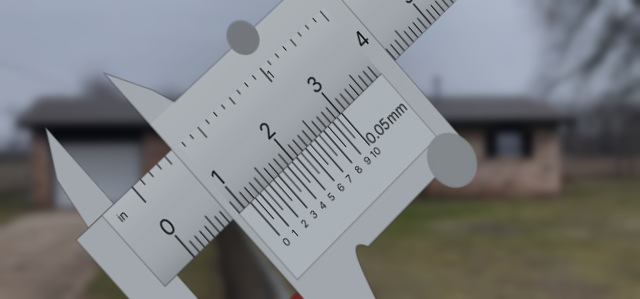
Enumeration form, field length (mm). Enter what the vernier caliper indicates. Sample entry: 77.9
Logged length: 11.2
